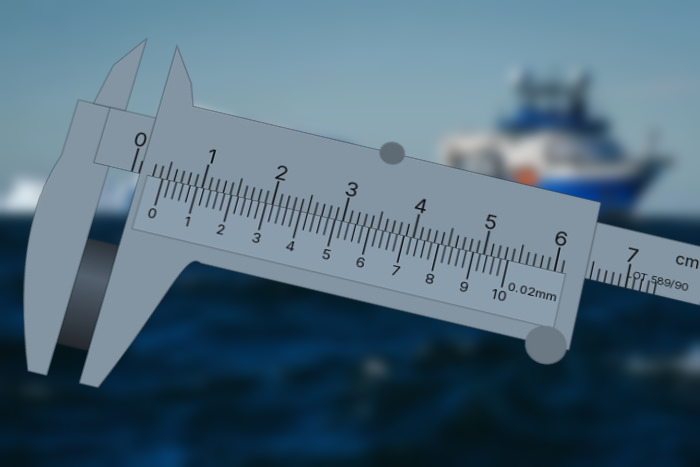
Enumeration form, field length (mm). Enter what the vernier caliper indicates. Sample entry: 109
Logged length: 4.4
